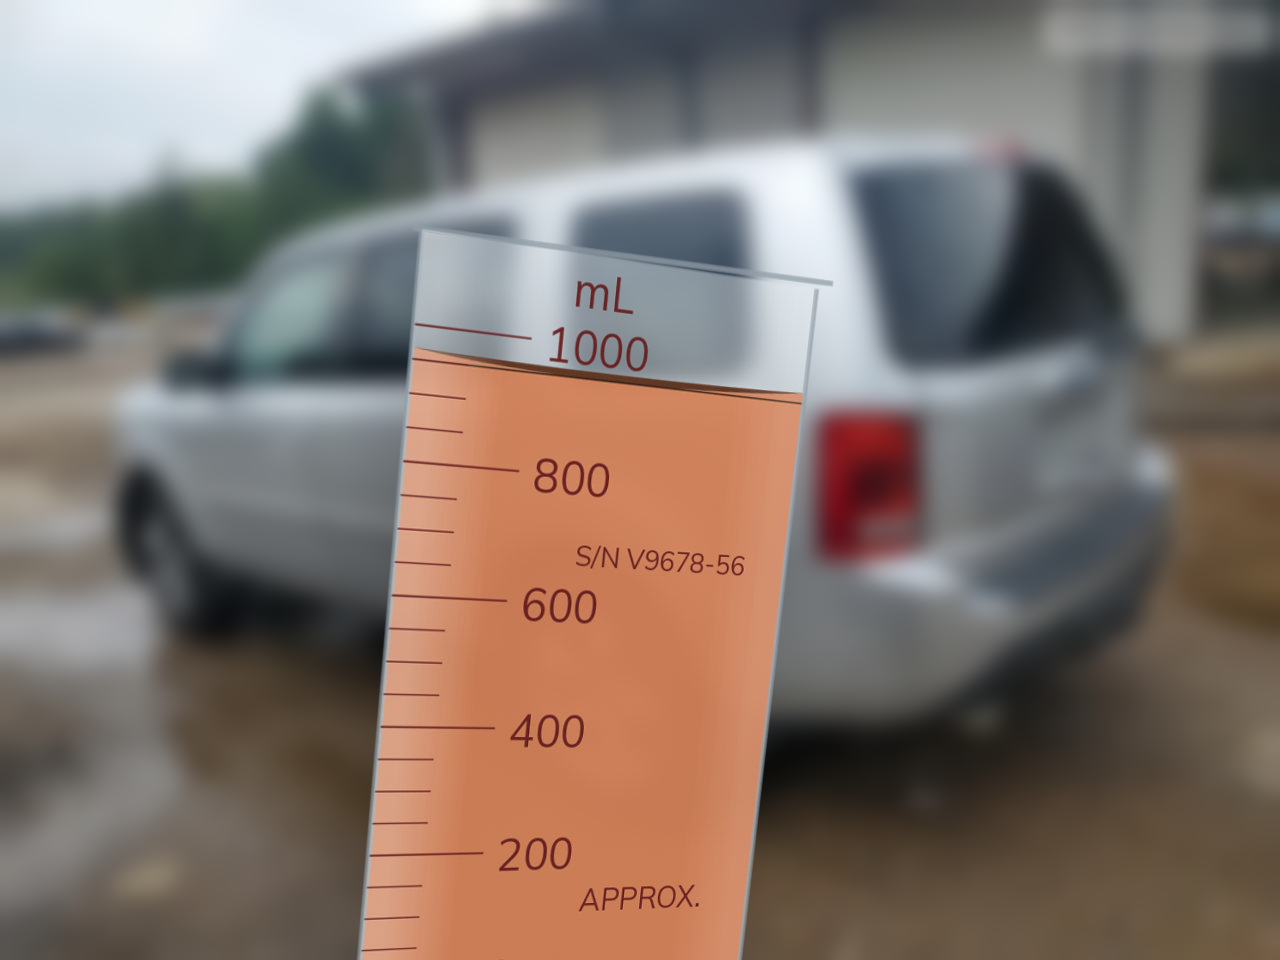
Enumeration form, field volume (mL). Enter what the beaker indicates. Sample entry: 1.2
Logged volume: 950
